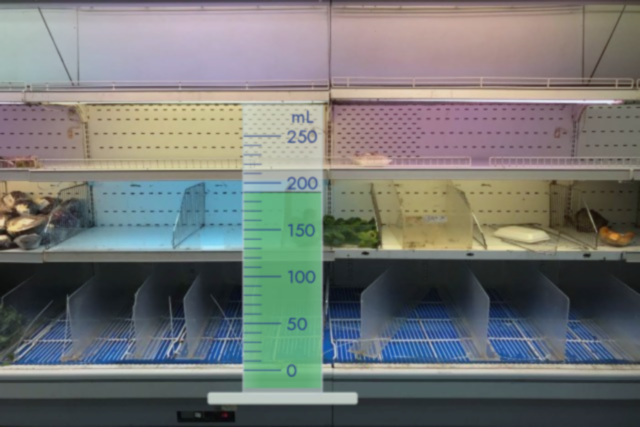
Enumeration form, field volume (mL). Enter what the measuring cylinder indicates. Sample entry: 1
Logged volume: 190
